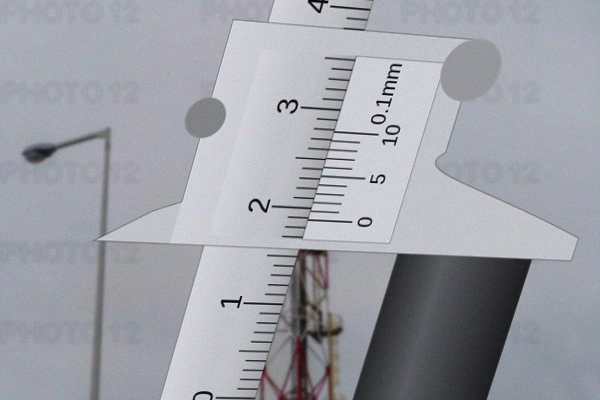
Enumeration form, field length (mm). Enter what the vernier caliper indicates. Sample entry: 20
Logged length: 18.8
